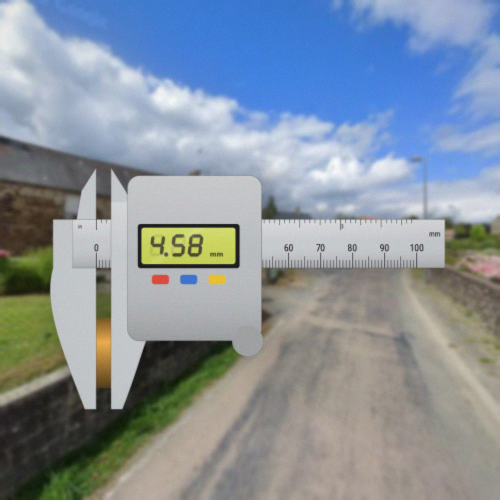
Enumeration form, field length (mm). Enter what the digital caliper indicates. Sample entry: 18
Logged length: 4.58
